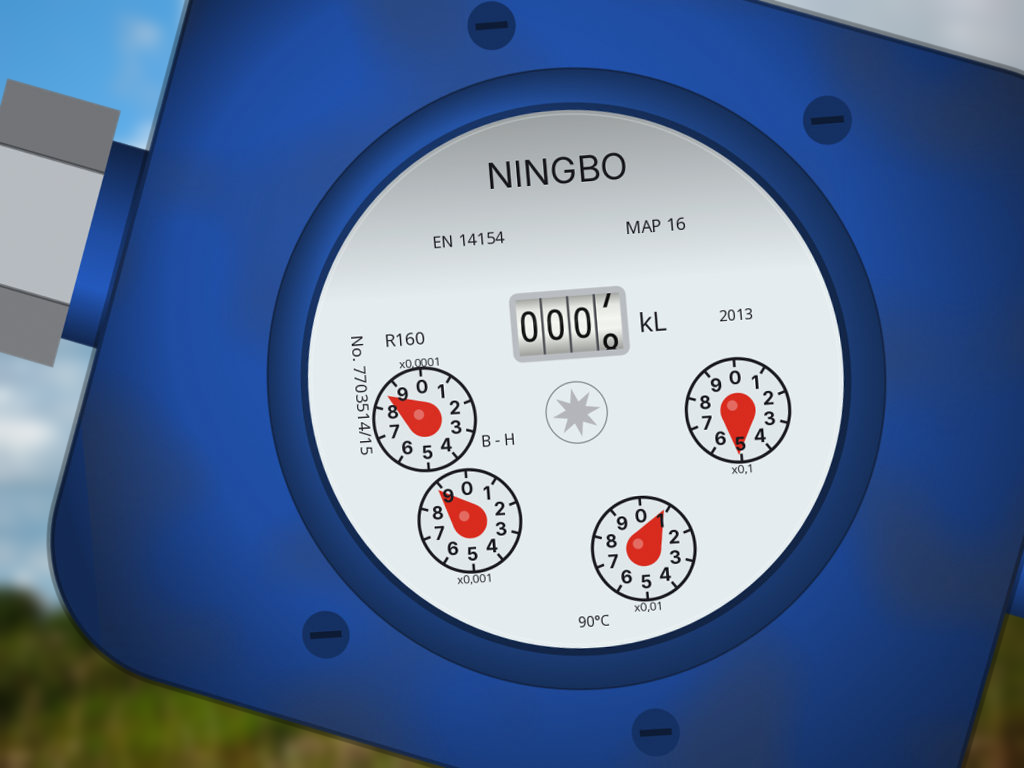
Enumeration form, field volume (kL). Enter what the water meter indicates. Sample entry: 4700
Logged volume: 7.5088
